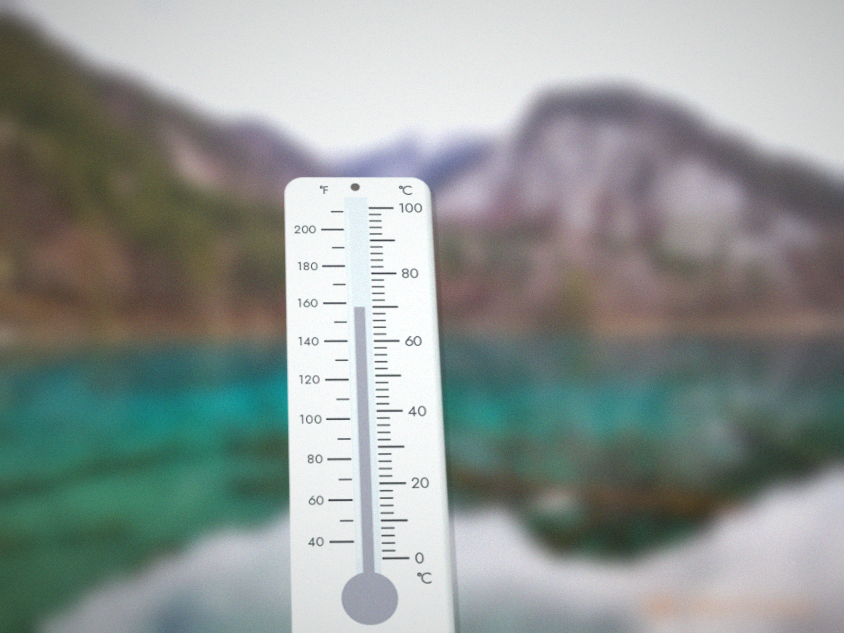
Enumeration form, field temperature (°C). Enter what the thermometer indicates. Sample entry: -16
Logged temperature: 70
